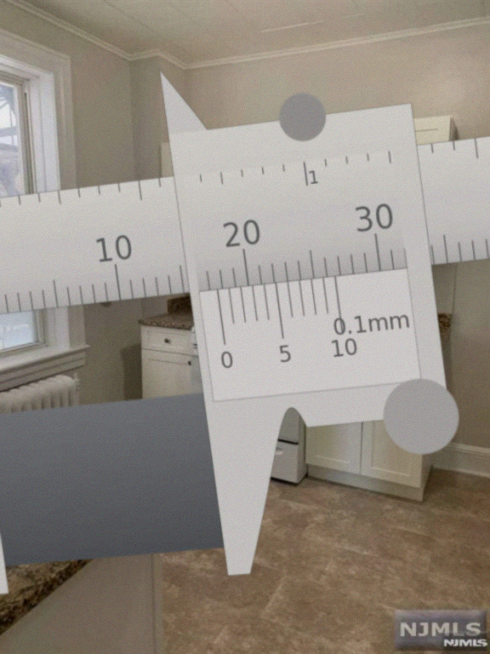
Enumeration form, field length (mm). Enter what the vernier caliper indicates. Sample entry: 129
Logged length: 17.6
